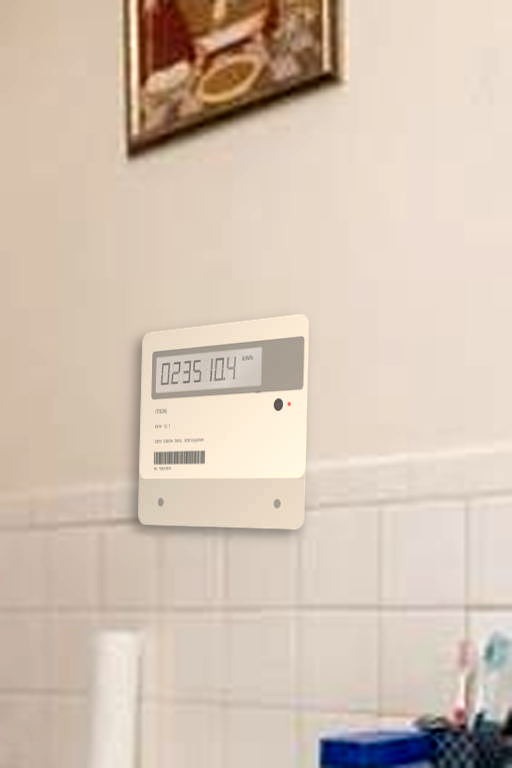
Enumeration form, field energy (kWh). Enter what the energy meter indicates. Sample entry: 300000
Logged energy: 23510.4
